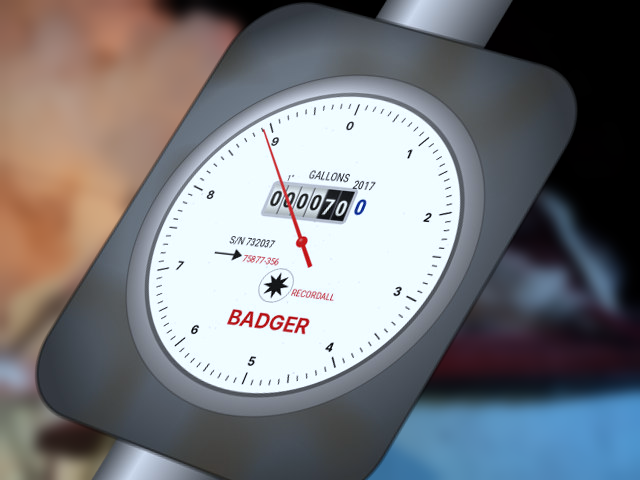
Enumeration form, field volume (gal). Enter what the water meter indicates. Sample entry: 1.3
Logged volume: 698.9
